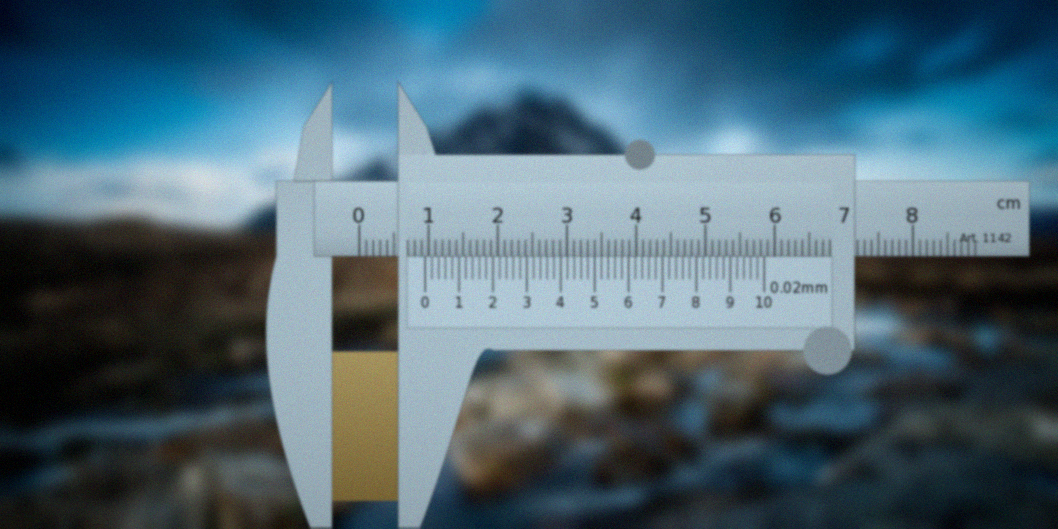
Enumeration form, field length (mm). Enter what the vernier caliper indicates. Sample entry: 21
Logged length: 9.5
